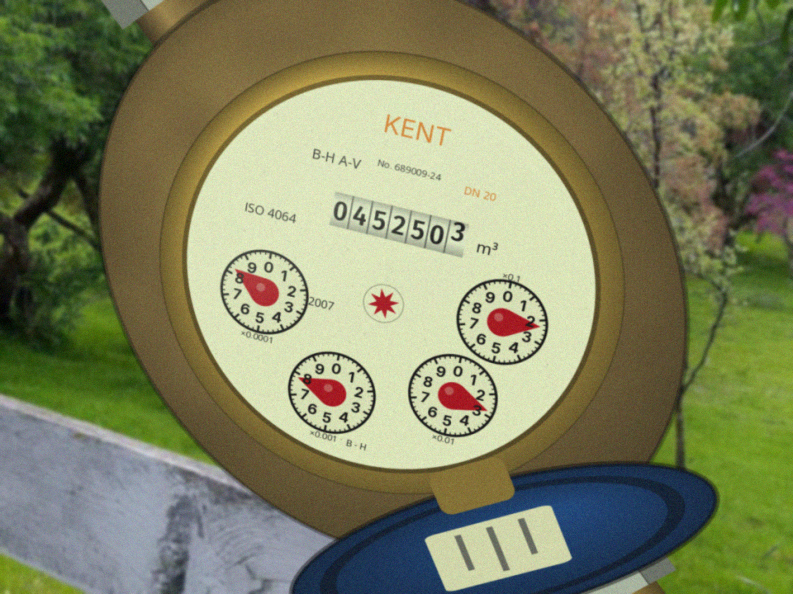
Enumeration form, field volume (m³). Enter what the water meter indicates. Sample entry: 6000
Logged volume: 452503.2278
